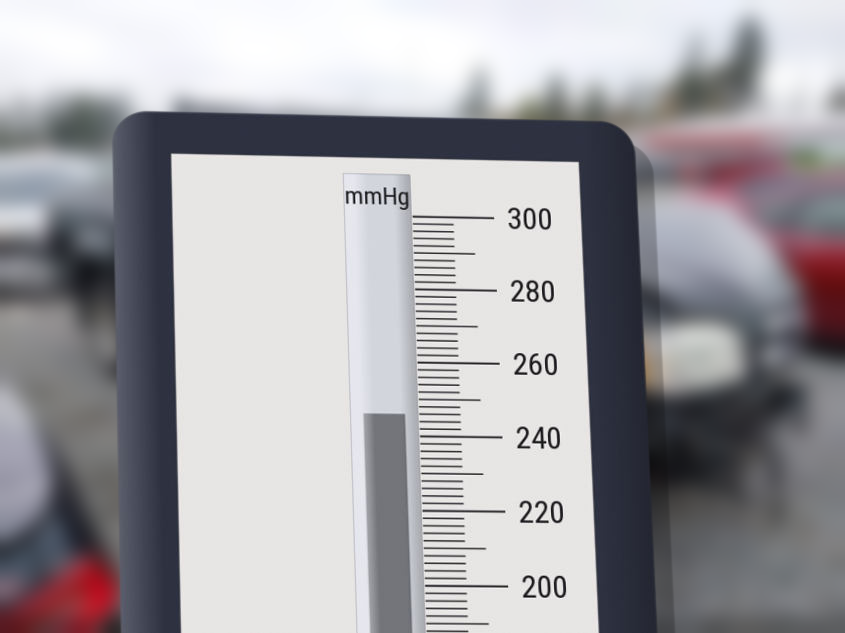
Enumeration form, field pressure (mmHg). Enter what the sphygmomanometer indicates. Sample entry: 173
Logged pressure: 246
